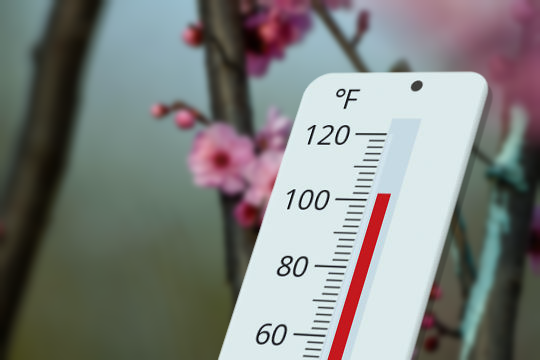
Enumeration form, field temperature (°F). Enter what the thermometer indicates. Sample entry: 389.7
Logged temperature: 102
